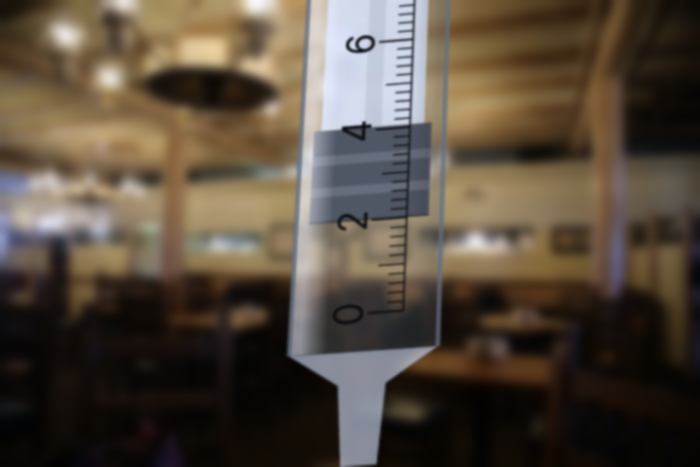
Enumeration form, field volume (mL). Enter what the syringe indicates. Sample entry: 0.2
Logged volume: 2
